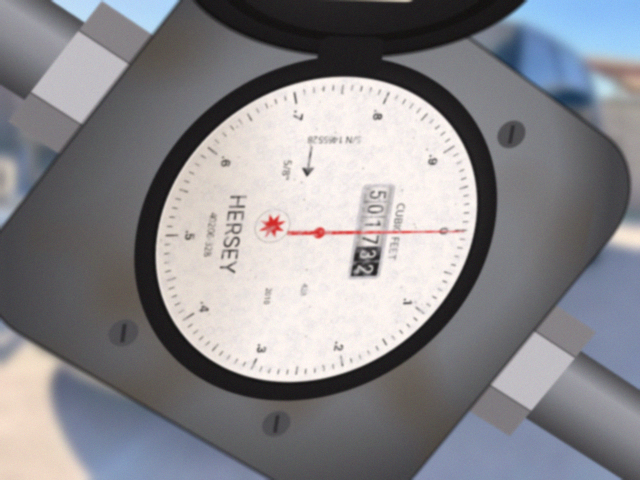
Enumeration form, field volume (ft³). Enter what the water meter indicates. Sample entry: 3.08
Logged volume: 501732.00
